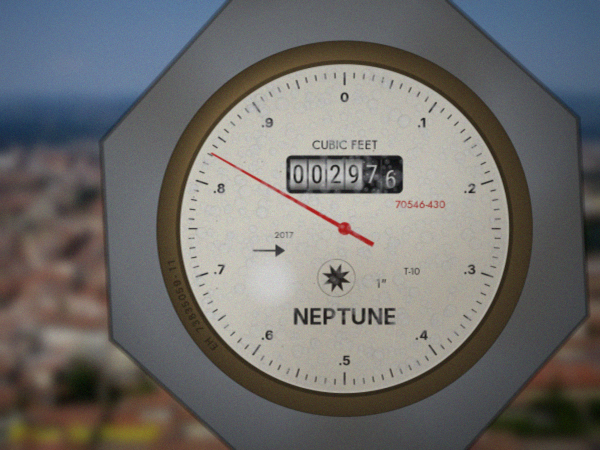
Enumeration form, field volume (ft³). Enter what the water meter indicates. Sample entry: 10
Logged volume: 2975.83
